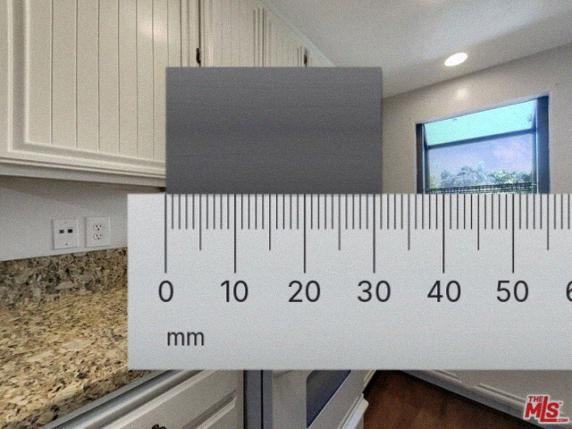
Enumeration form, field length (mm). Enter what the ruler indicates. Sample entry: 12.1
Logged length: 31
